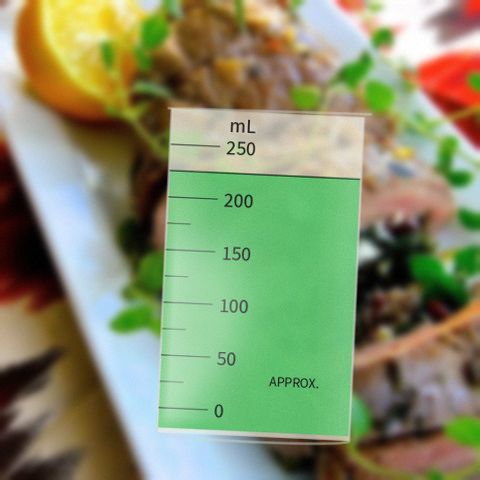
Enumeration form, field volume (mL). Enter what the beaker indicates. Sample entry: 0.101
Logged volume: 225
